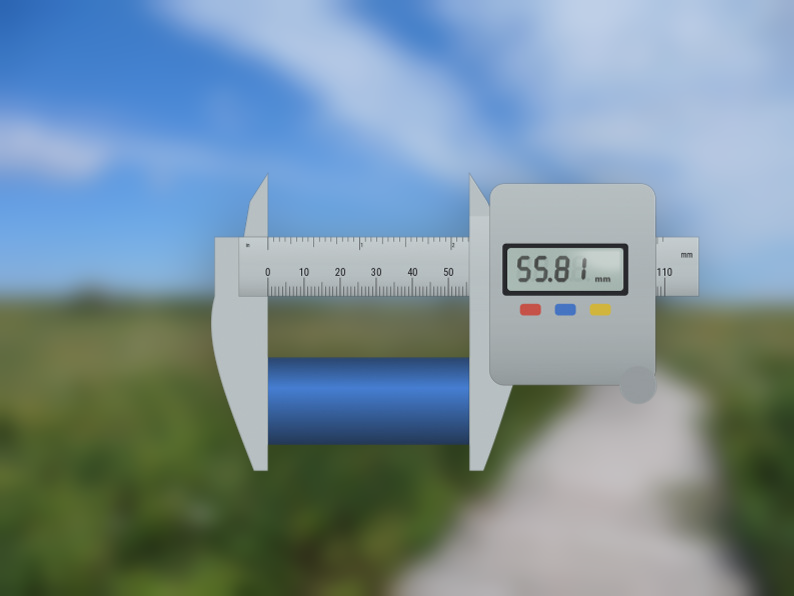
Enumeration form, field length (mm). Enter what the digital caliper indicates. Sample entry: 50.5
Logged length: 55.81
